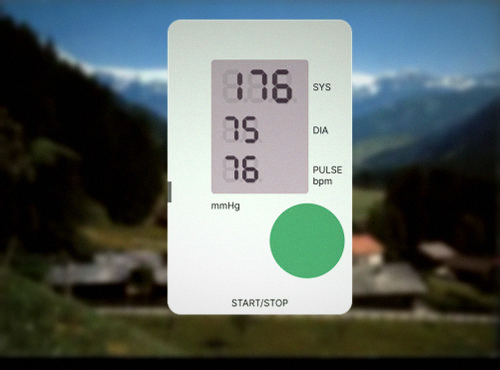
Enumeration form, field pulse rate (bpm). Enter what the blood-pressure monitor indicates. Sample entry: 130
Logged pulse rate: 76
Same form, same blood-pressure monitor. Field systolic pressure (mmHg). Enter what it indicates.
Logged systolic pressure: 176
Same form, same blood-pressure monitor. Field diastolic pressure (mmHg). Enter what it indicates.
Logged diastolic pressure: 75
